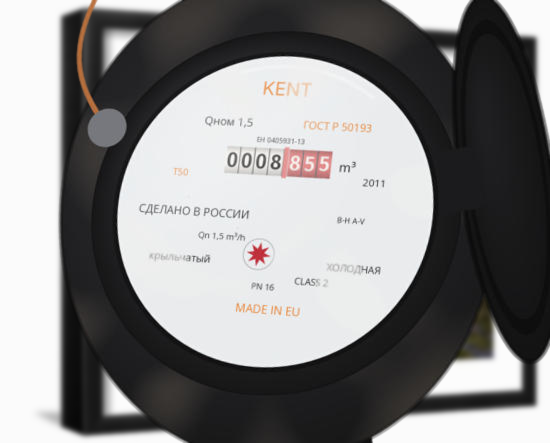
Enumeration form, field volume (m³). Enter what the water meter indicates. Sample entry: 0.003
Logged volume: 8.855
